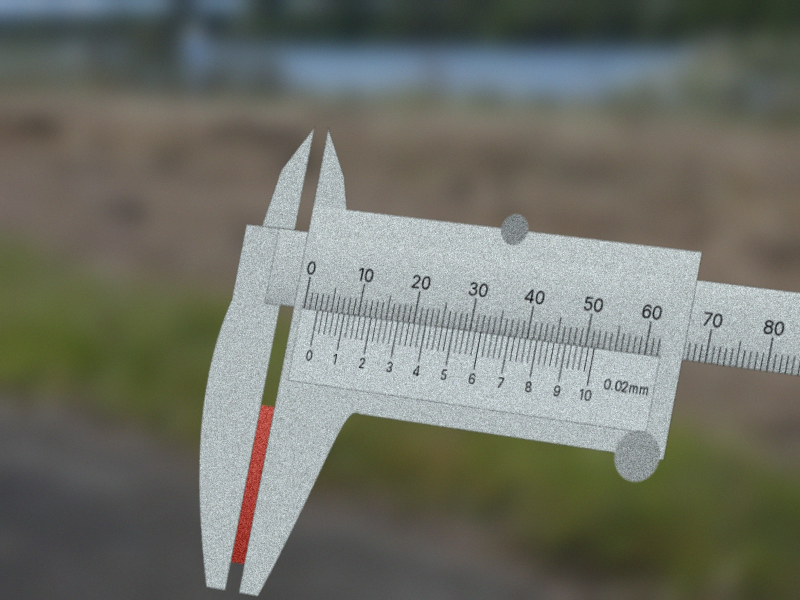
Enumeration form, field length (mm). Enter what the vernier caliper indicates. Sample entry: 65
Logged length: 2.5
